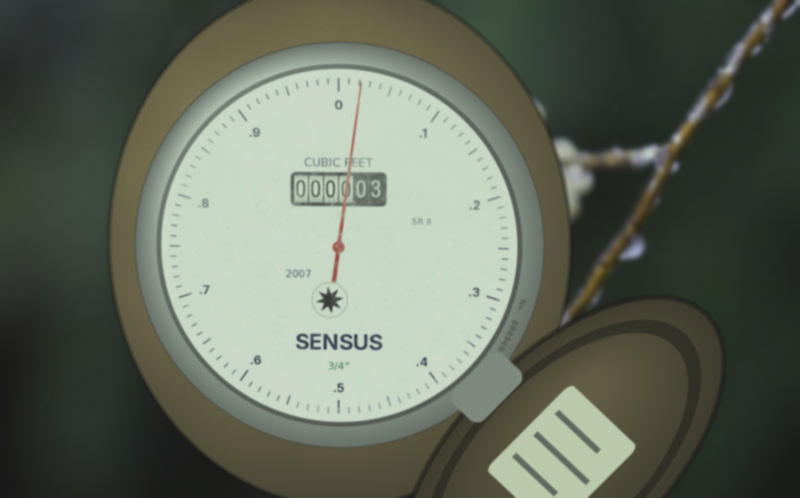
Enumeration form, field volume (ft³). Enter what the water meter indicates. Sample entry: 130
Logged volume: 3.02
